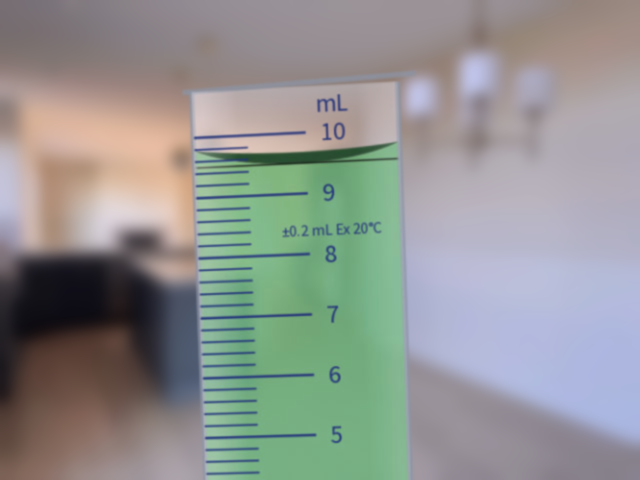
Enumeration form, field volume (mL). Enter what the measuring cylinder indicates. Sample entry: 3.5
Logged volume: 9.5
